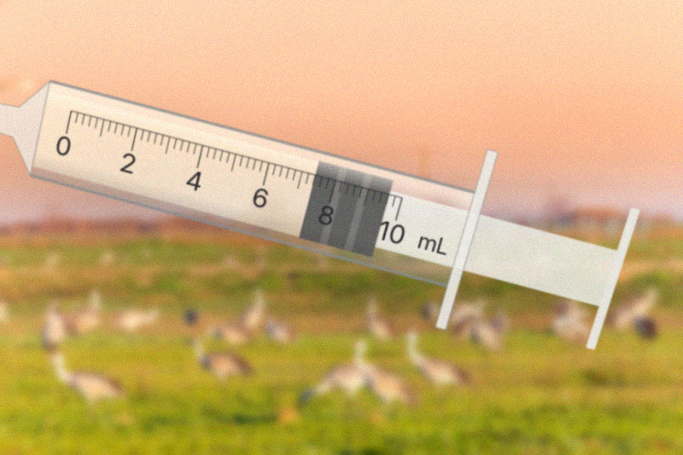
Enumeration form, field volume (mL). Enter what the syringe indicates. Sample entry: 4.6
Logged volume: 7.4
